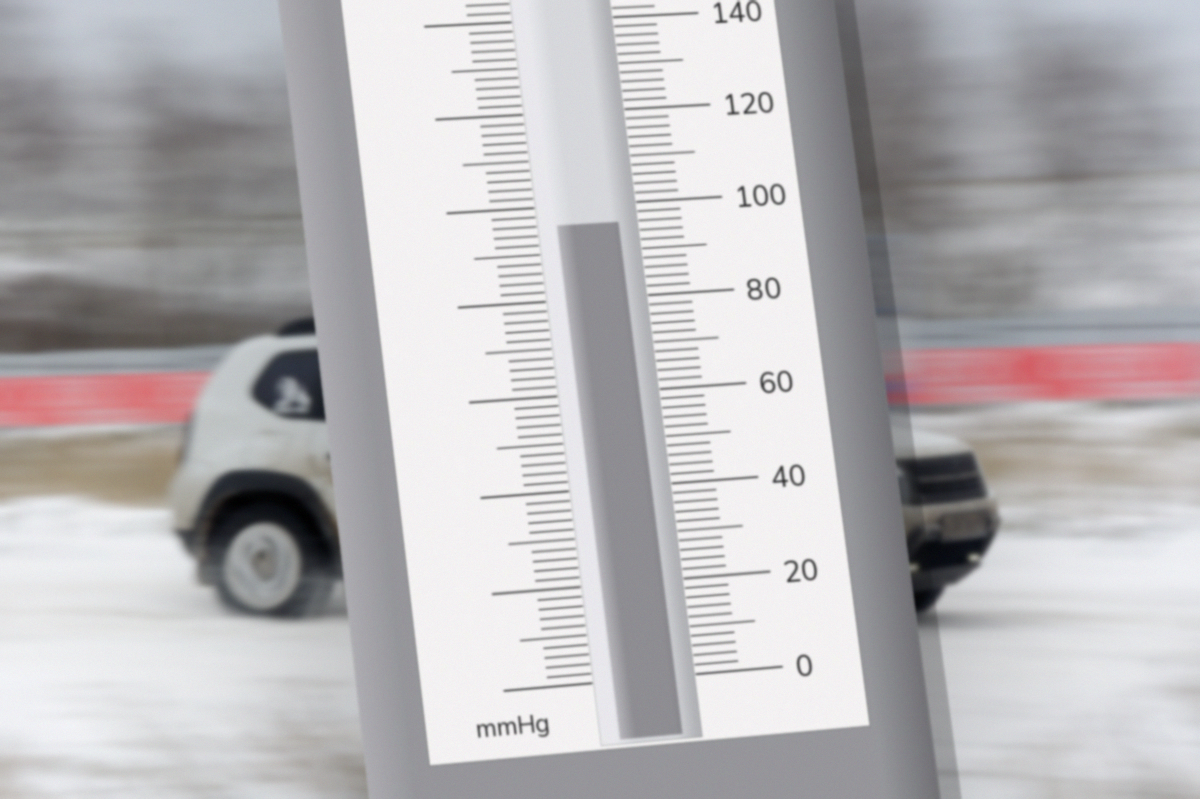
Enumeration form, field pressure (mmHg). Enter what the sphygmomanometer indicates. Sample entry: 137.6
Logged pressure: 96
